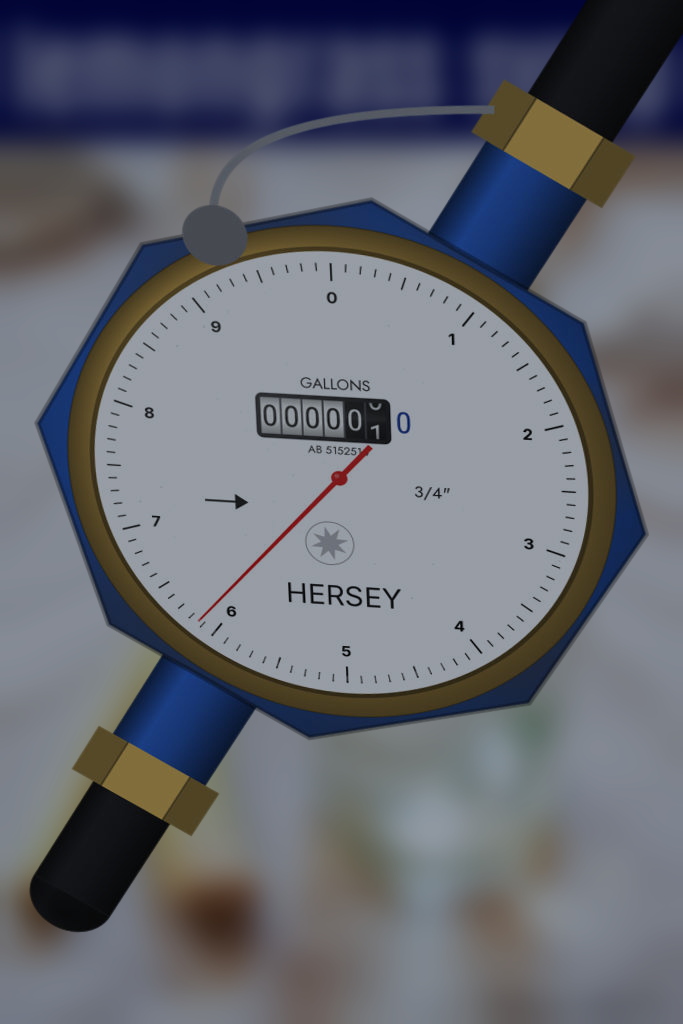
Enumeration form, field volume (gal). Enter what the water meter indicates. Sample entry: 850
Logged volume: 6.1
